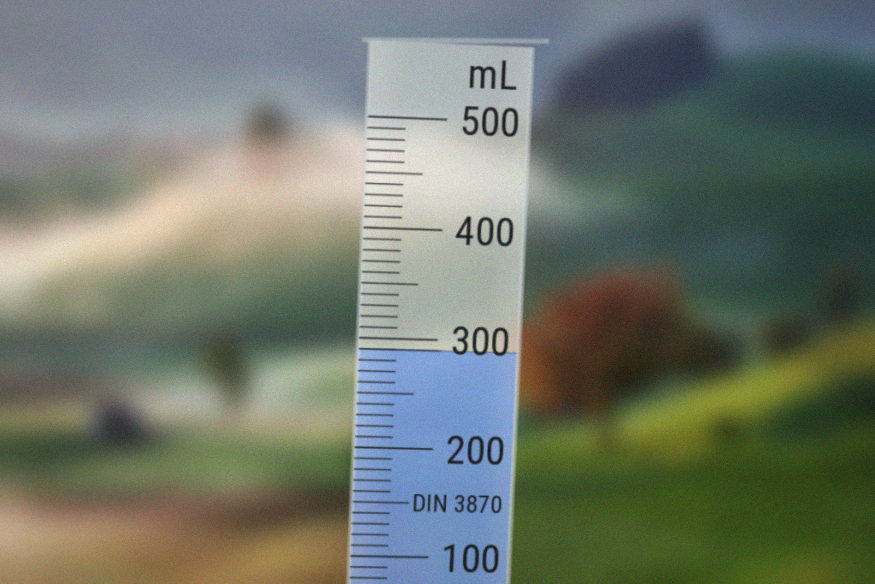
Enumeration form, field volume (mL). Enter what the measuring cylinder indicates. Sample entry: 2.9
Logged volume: 290
